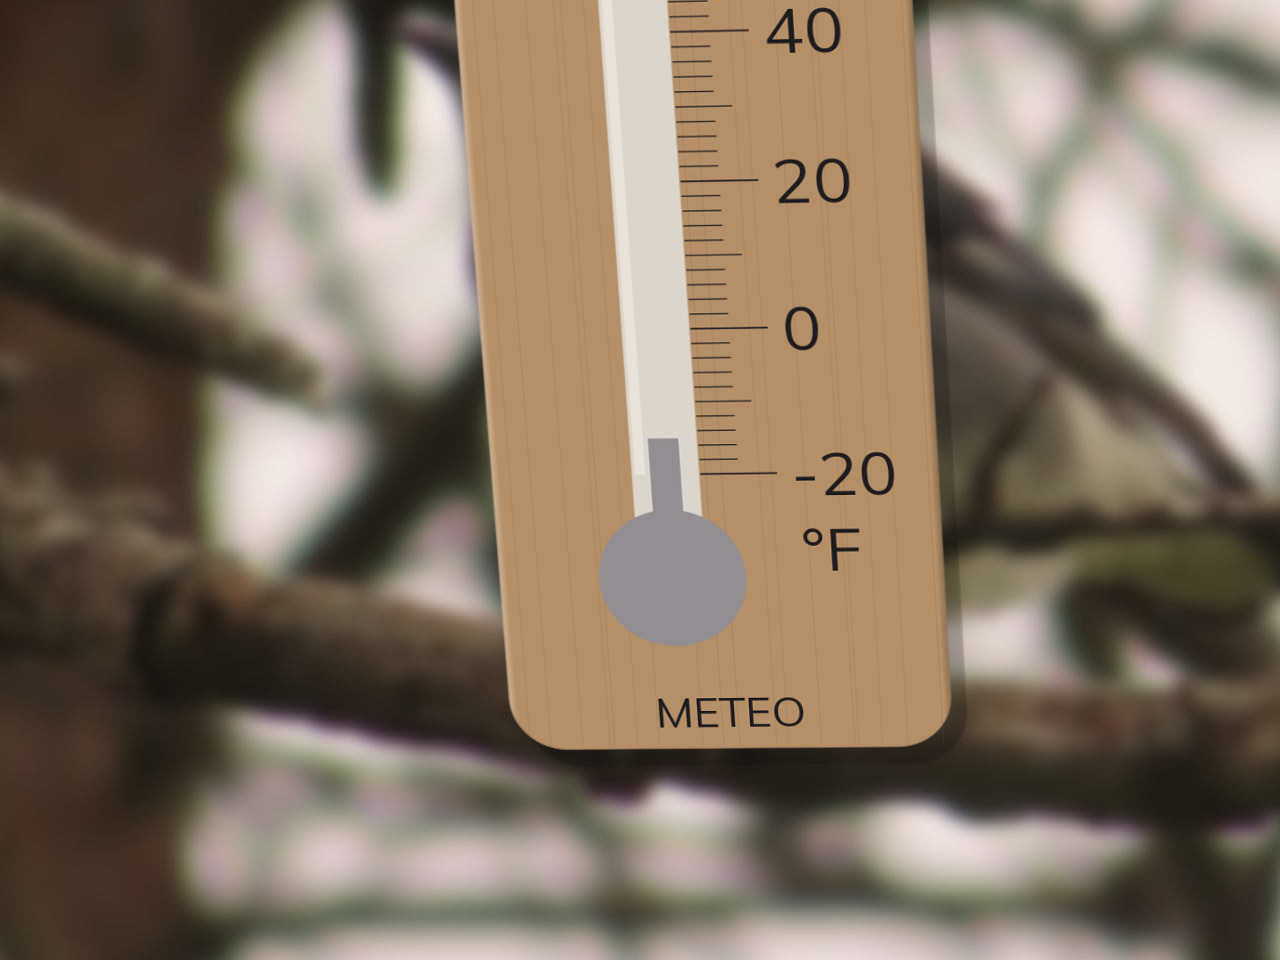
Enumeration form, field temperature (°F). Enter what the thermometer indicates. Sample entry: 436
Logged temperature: -15
